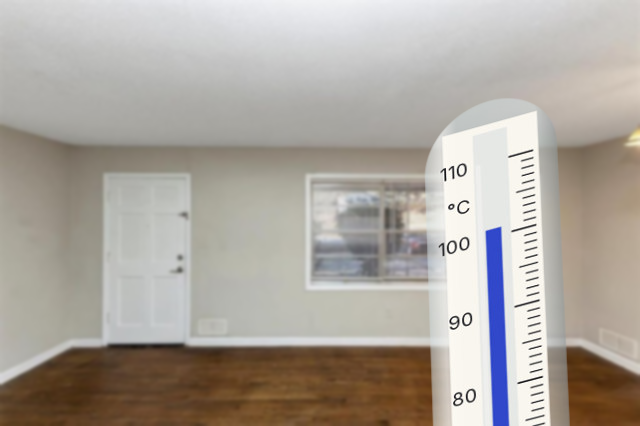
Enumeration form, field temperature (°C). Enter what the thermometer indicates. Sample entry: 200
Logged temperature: 101
